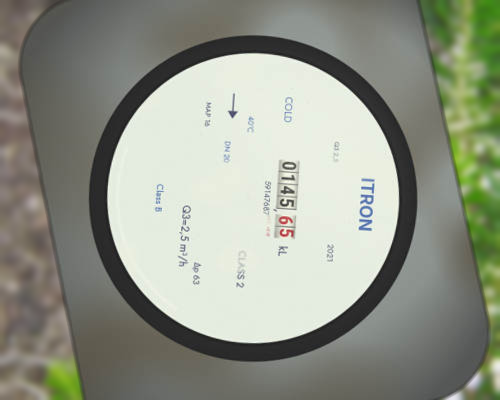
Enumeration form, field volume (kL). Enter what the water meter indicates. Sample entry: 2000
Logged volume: 145.65
